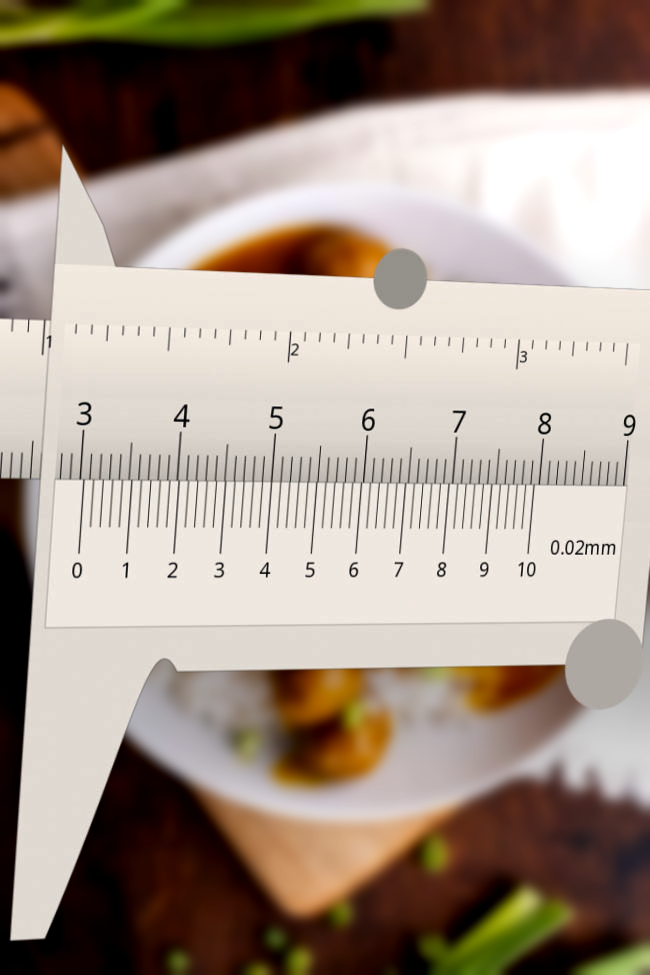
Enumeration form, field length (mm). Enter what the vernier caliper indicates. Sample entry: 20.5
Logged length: 30.4
